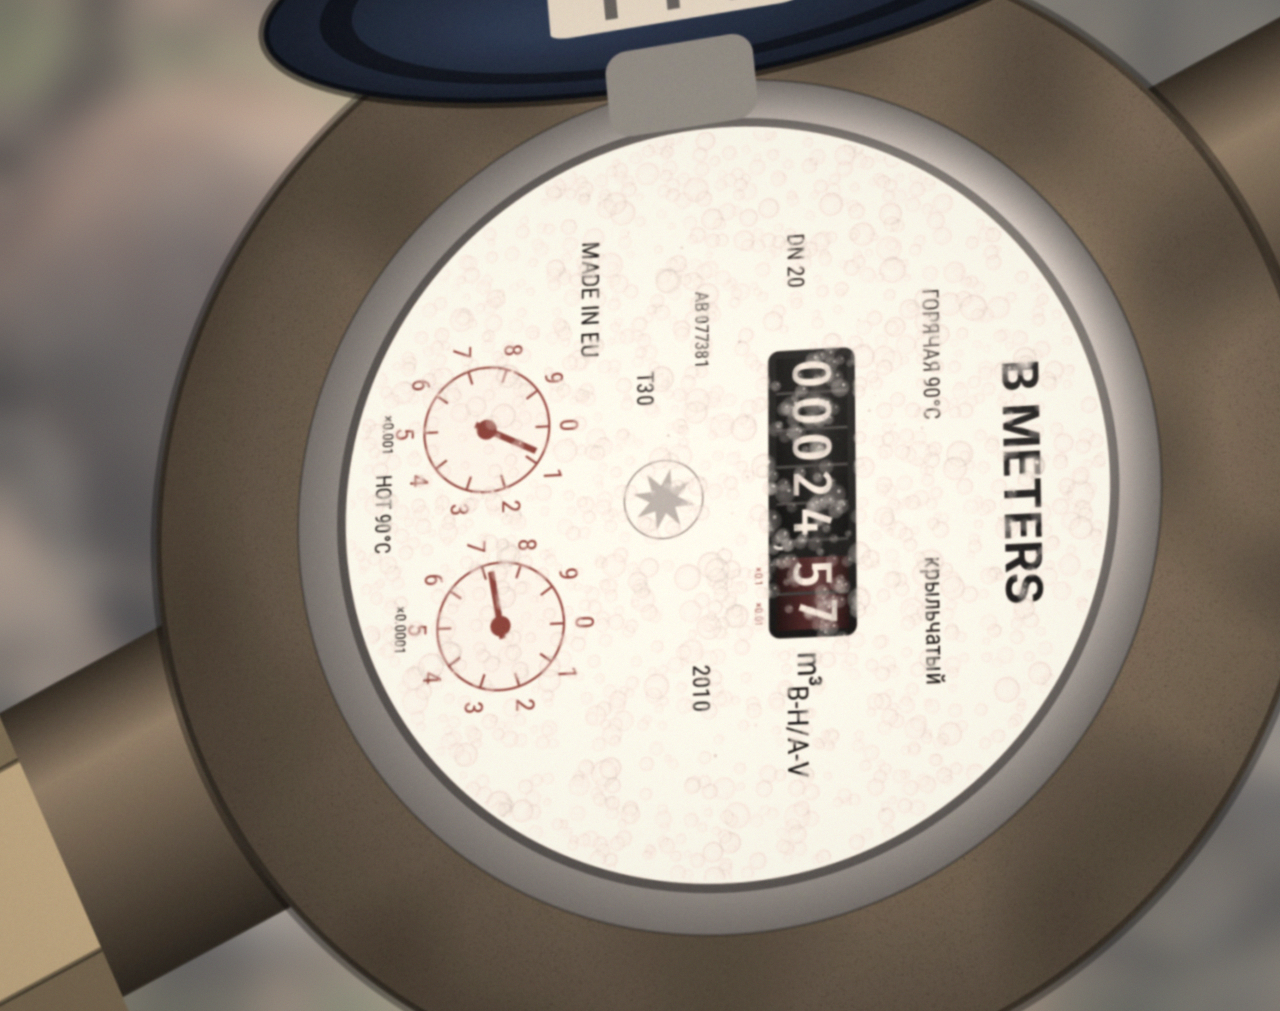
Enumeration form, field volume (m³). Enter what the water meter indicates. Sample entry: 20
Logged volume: 24.5707
